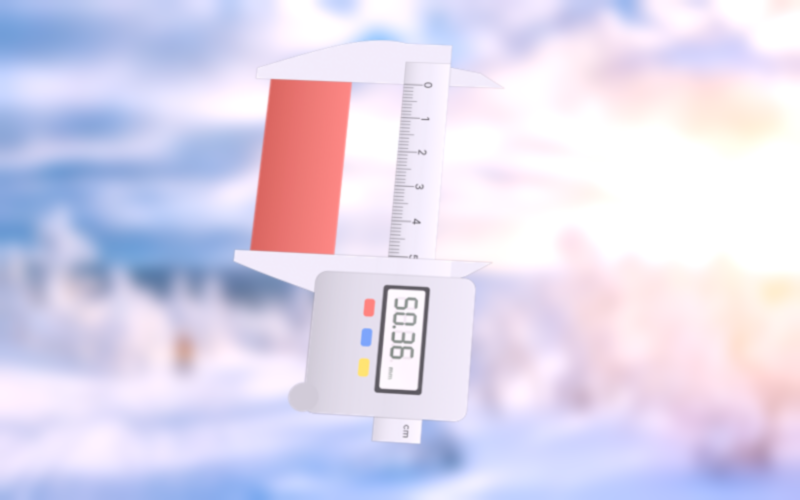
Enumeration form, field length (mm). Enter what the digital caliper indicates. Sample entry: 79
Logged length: 50.36
